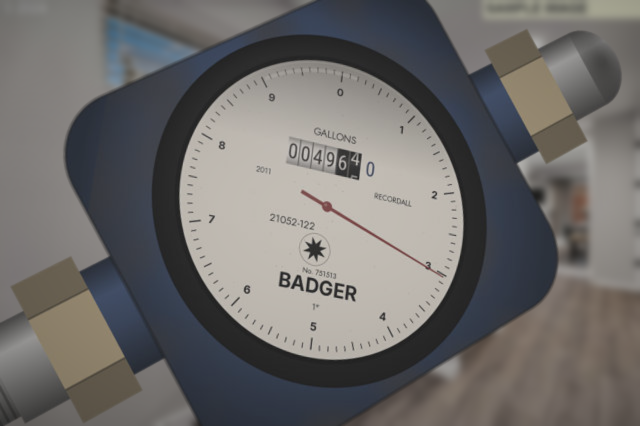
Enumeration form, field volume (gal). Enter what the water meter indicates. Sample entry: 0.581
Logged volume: 49643.0
